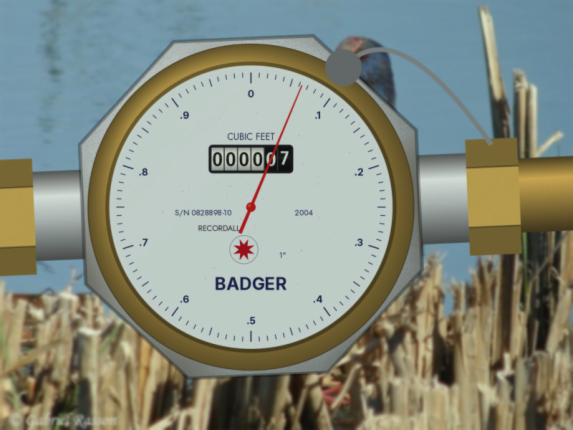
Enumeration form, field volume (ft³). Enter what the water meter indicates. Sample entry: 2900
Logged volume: 7.06
